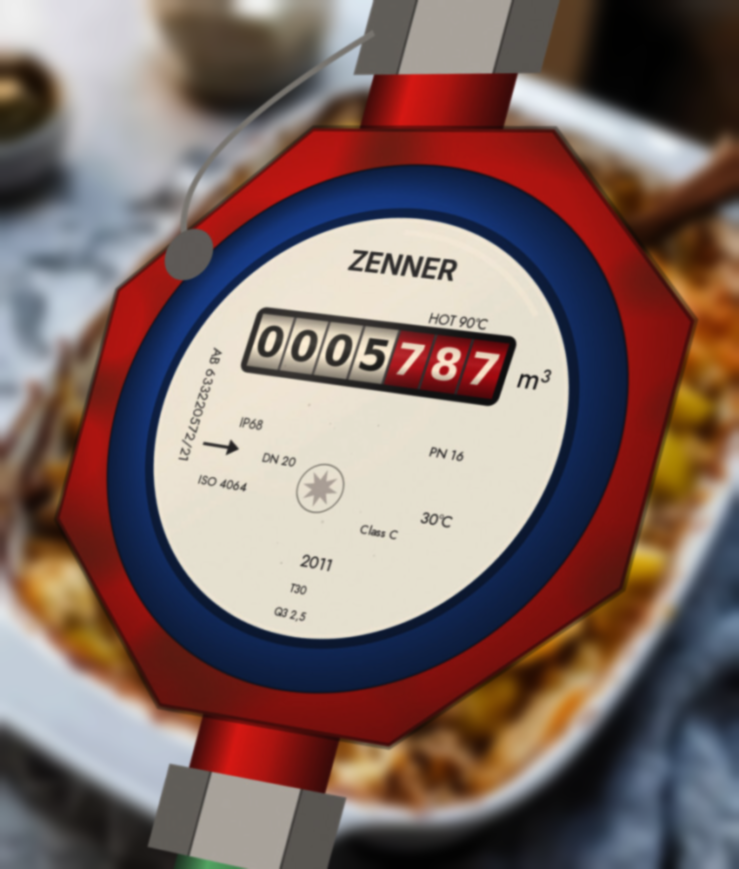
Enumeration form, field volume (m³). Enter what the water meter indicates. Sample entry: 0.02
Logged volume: 5.787
